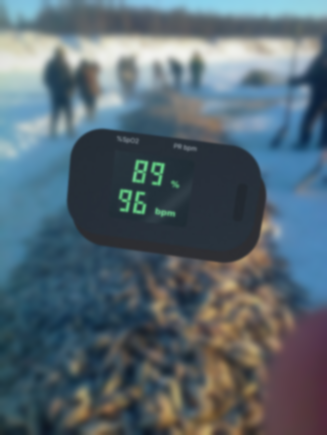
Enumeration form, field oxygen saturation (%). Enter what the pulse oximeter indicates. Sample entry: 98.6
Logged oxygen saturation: 89
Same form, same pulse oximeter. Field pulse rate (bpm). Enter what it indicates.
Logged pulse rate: 96
